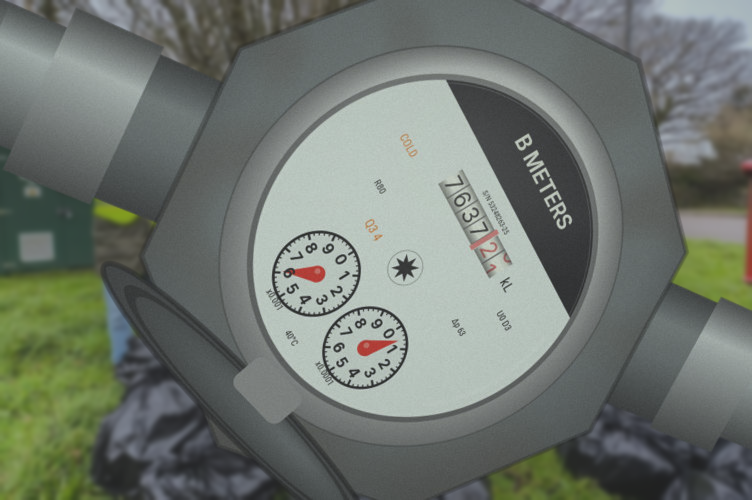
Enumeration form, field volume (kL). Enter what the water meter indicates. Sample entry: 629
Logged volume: 7637.2060
